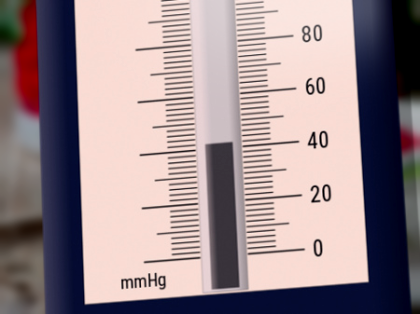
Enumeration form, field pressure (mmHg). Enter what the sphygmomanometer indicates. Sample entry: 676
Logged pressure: 42
